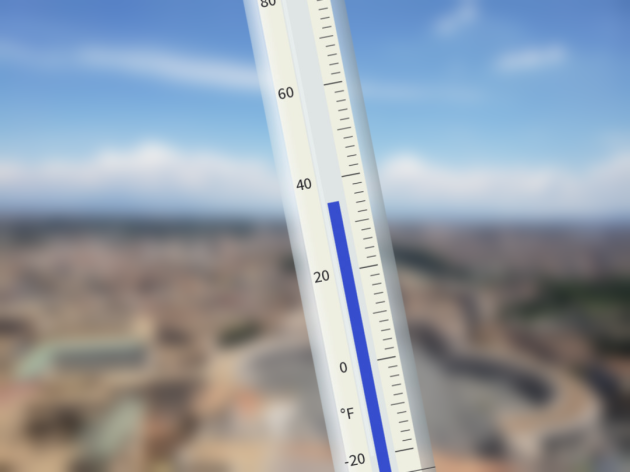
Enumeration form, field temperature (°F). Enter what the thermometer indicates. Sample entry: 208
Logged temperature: 35
